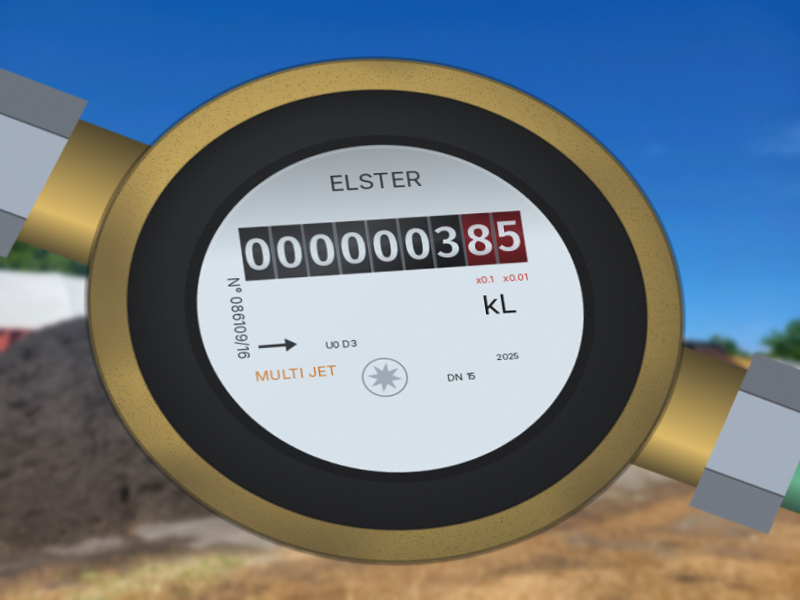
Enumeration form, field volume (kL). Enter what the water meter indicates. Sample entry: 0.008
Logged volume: 3.85
